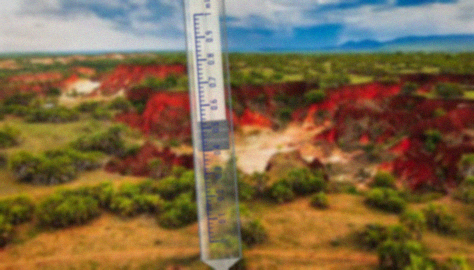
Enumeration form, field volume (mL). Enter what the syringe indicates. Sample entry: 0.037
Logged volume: 0.4
